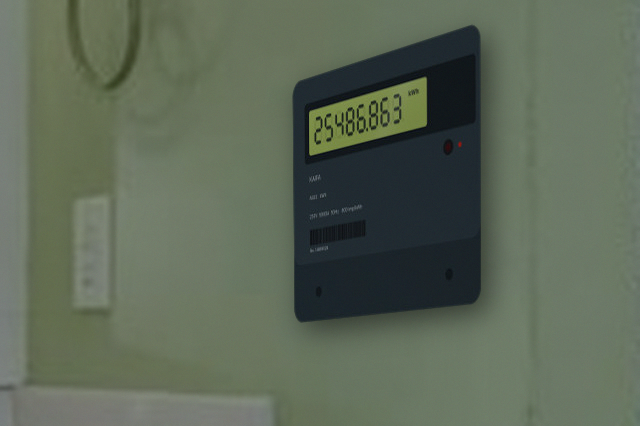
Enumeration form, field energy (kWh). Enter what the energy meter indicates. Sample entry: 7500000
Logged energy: 25486.863
